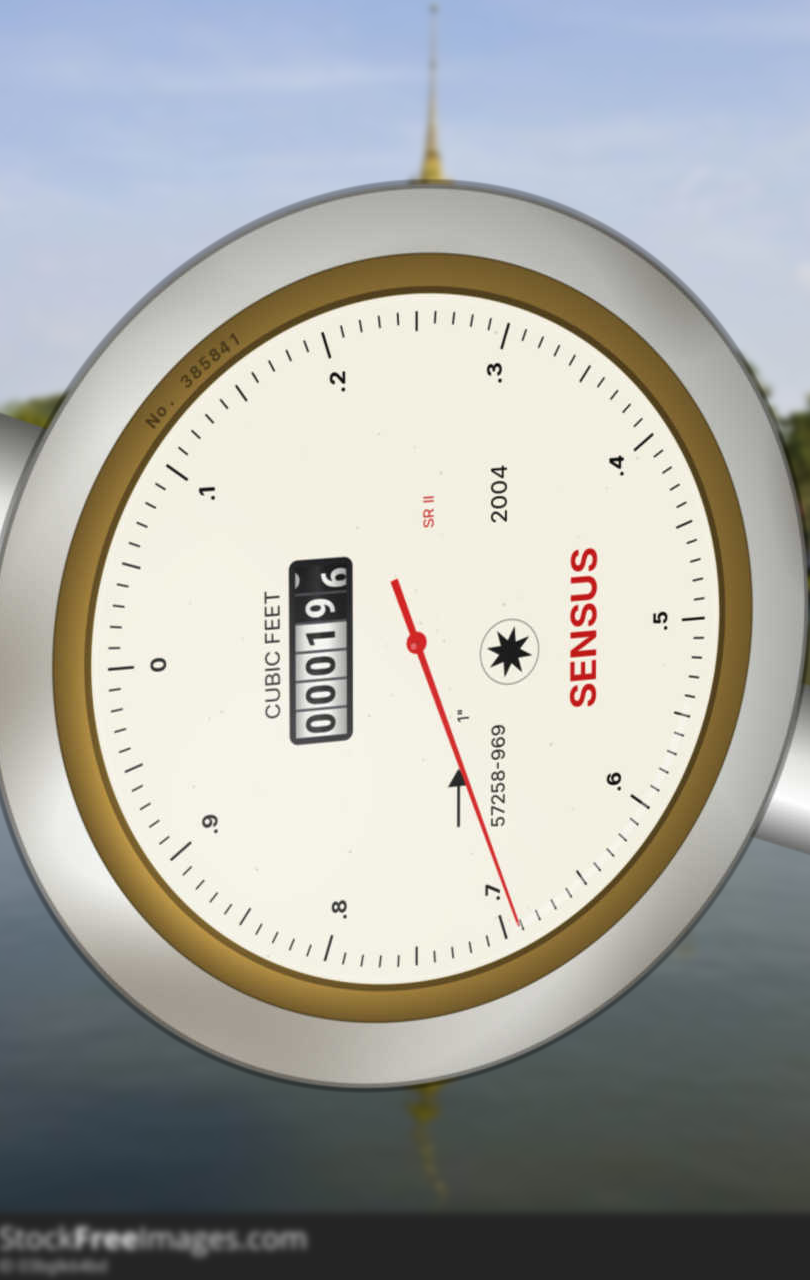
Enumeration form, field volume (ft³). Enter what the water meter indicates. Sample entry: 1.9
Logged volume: 195.69
